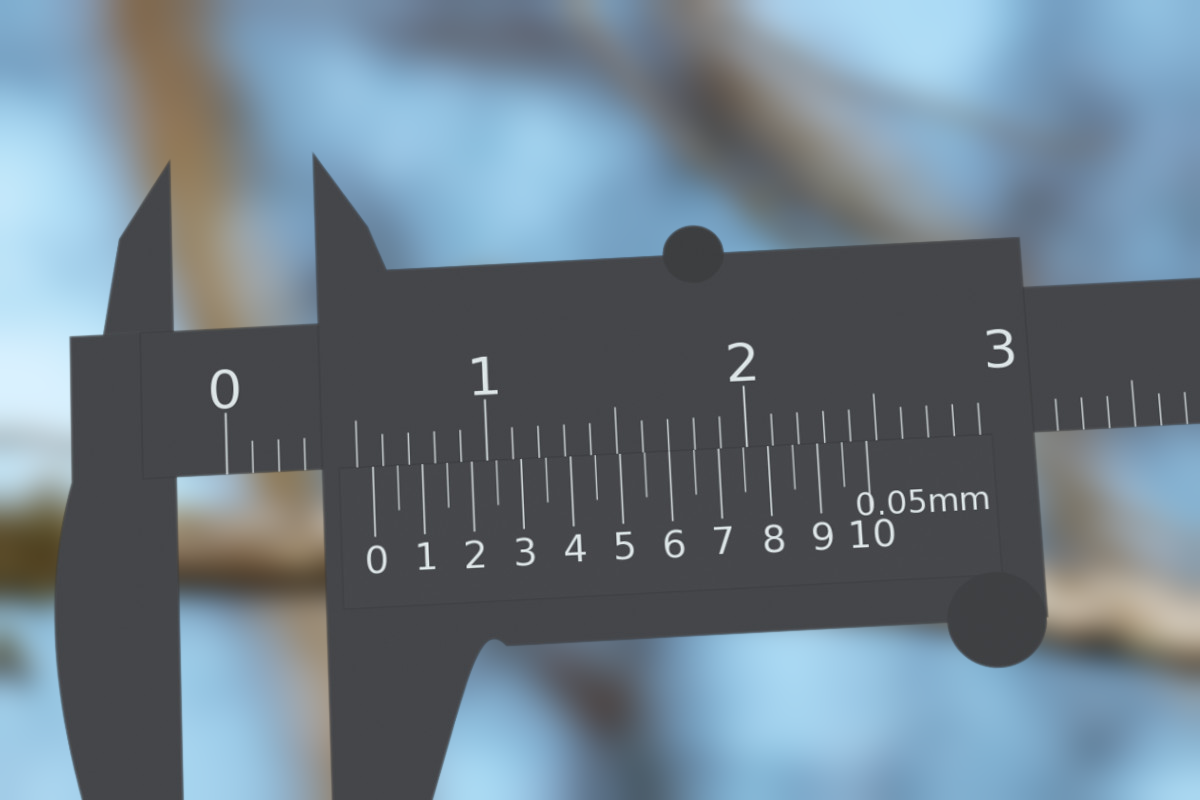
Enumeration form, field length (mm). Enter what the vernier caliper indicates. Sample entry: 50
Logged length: 5.60
